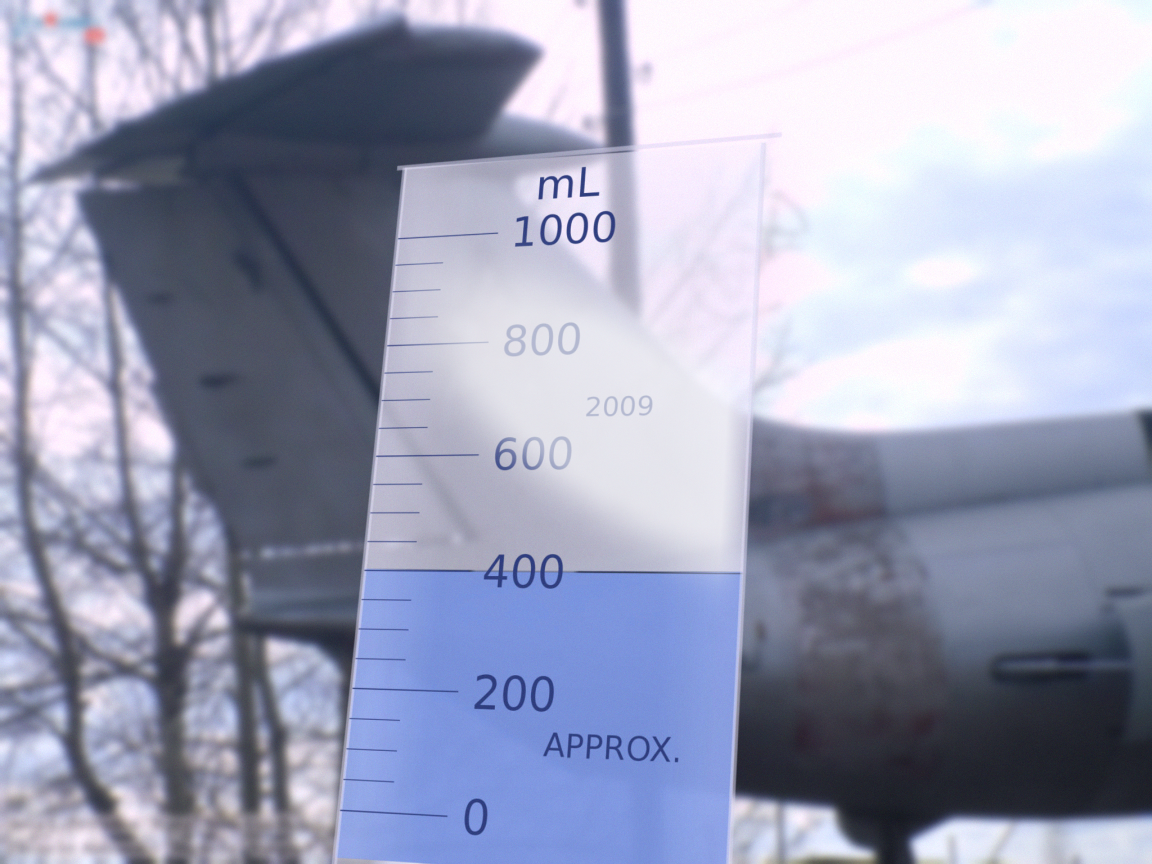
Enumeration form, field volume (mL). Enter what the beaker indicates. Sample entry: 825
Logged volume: 400
